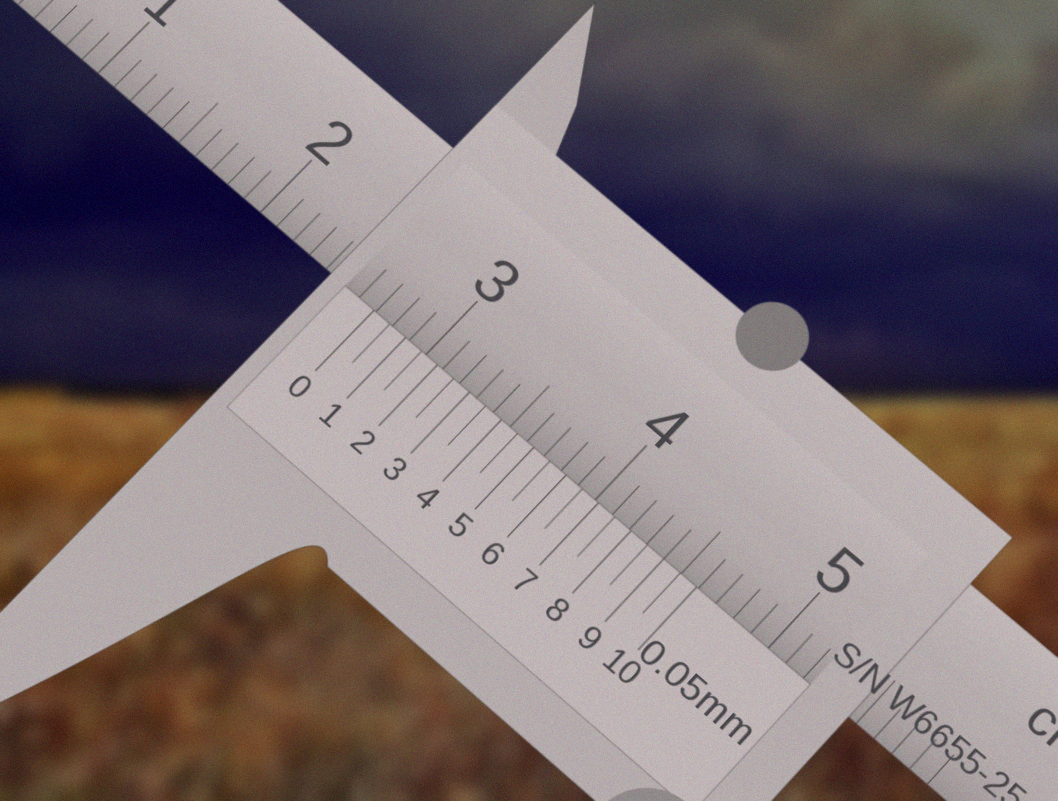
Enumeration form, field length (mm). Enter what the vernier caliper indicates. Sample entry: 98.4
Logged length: 26.9
